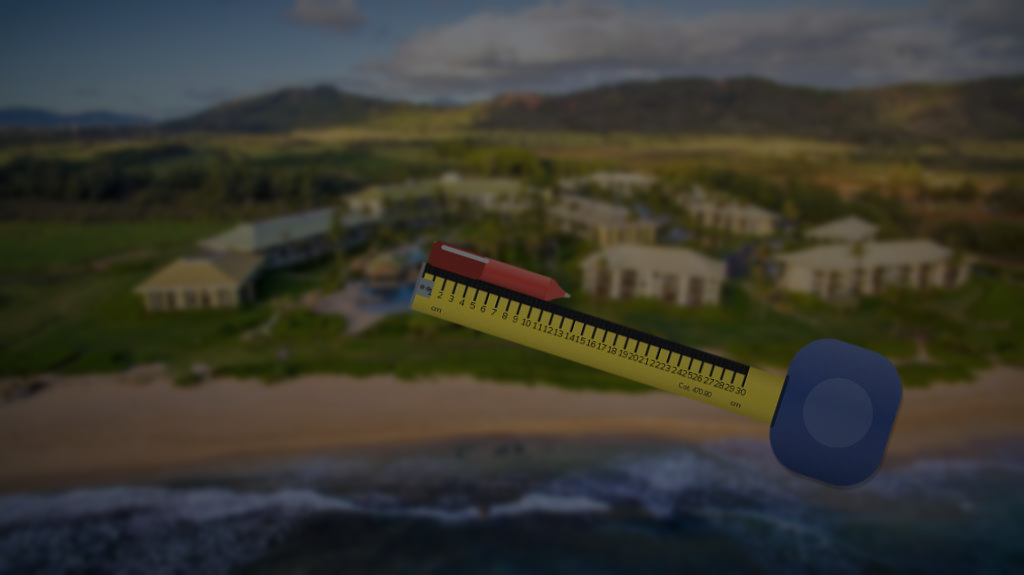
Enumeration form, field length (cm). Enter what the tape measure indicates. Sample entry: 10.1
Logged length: 13
